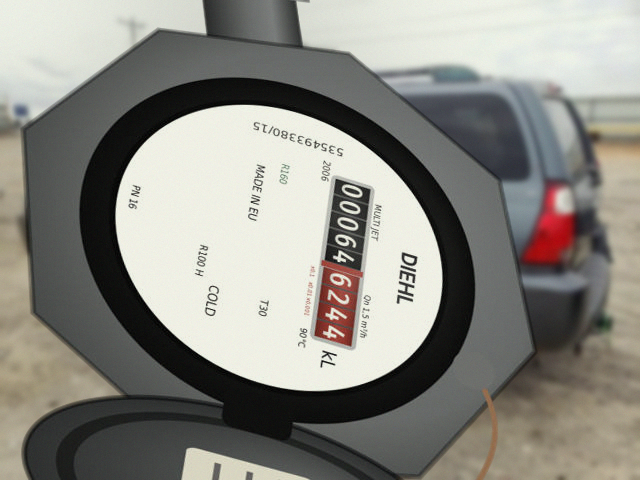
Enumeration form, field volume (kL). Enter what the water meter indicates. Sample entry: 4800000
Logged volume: 64.6244
